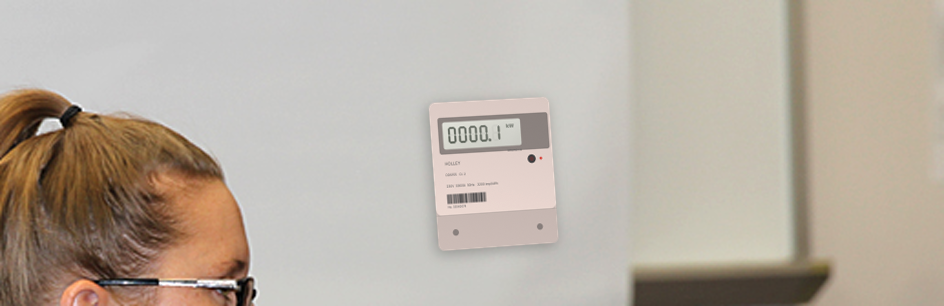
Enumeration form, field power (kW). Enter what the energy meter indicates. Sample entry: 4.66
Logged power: 0.1
